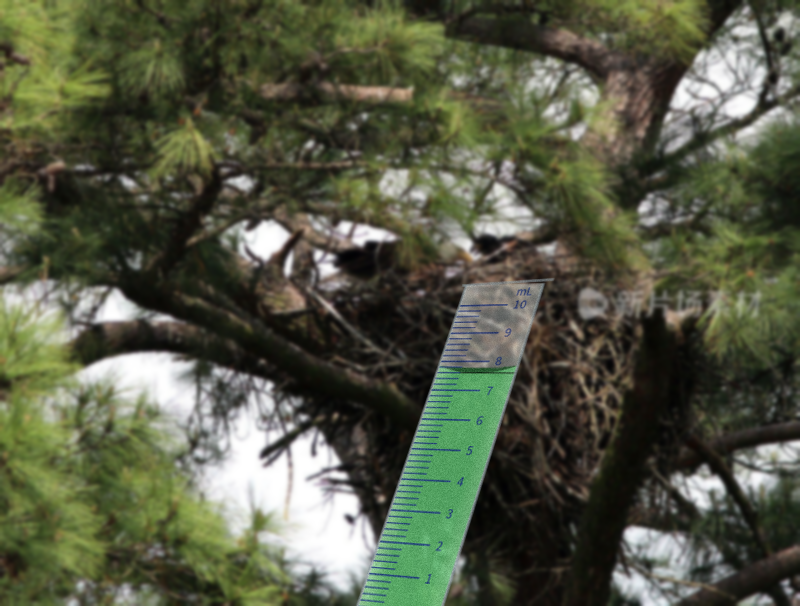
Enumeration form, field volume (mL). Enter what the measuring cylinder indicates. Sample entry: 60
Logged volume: 7.6
